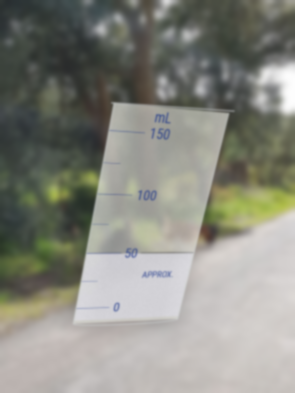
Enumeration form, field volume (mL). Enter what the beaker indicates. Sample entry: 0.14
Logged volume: 50
